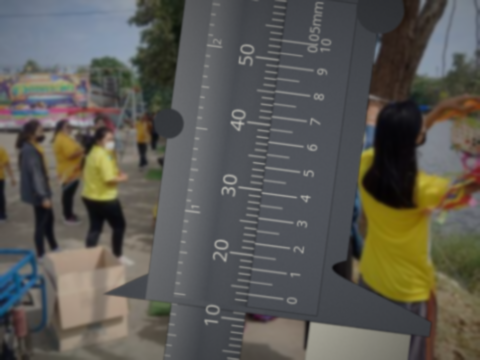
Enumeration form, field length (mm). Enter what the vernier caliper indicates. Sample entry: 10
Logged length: 14.0
